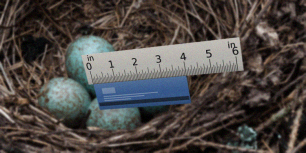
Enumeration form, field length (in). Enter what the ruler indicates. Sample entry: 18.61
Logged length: 4
